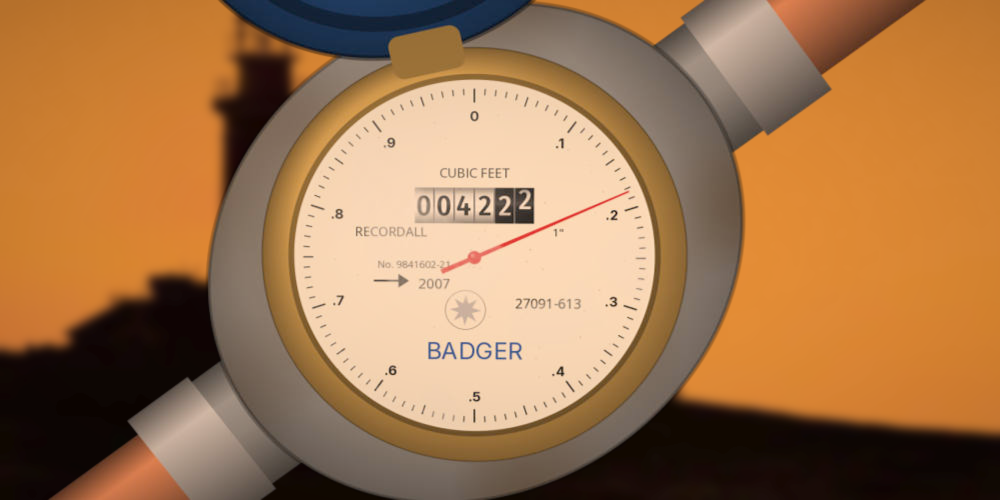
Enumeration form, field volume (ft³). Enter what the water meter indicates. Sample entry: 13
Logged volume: 4222.18
